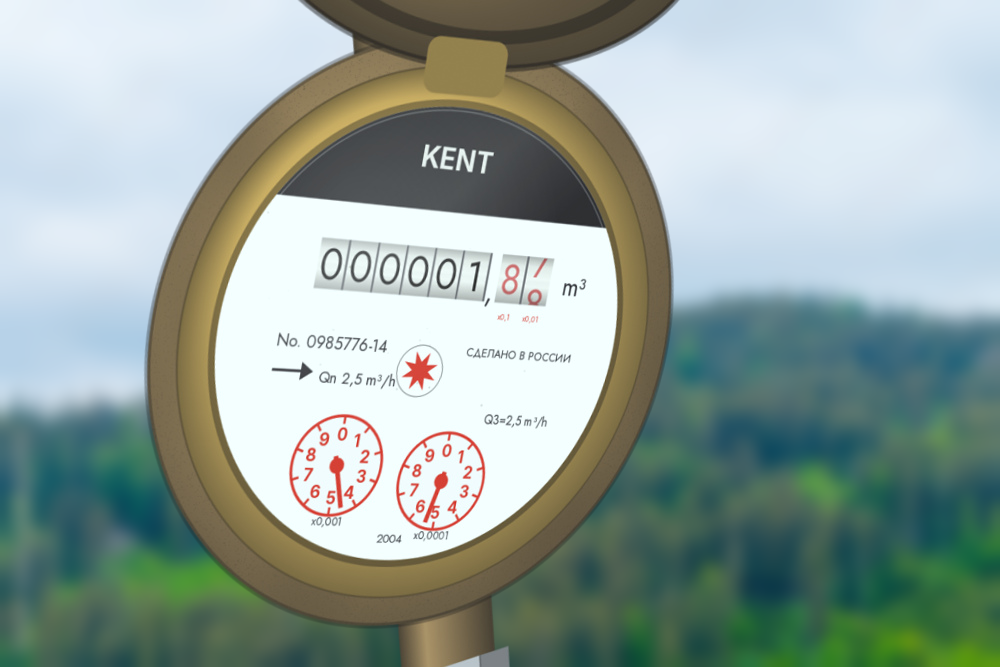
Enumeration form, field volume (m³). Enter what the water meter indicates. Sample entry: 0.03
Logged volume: 1.8745
